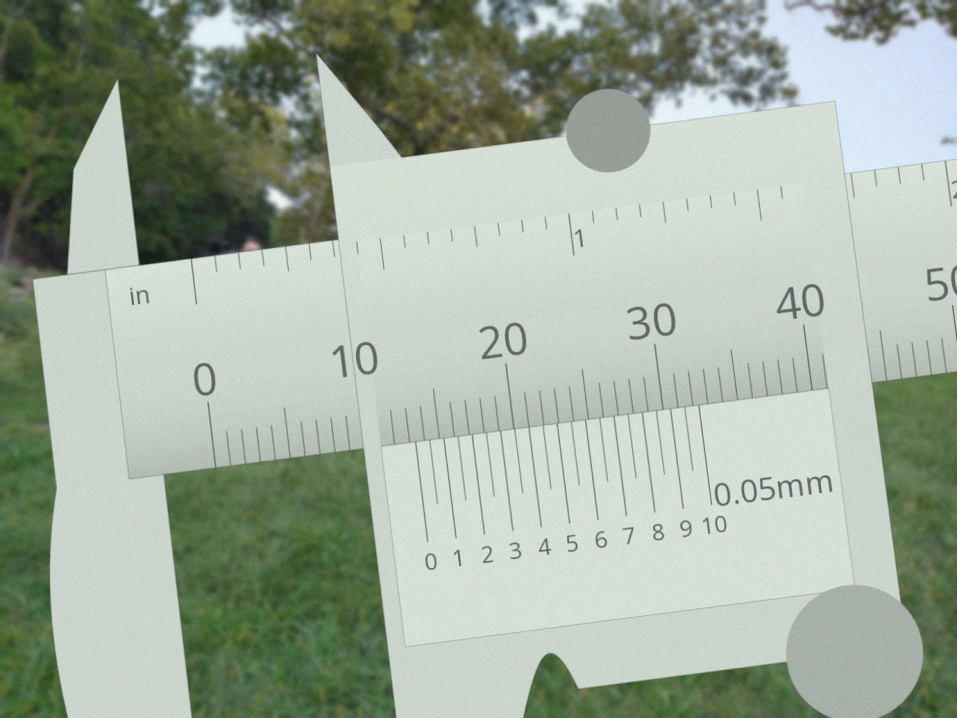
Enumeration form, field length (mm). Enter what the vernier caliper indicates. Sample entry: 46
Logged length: 13.4
